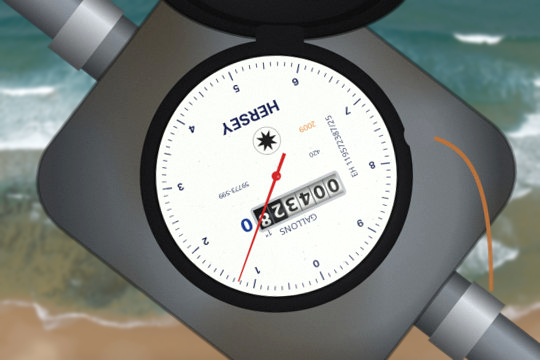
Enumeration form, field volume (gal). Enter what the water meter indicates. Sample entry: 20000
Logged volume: 43281.2
